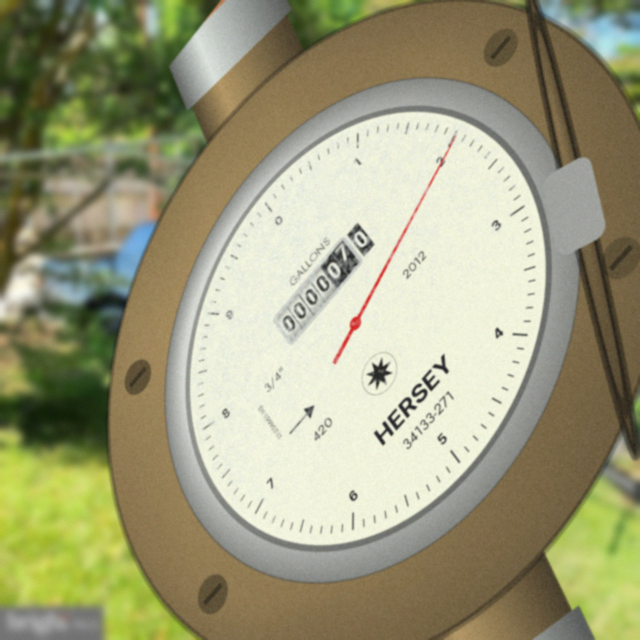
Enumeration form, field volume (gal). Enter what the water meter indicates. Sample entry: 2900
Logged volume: 72.0
